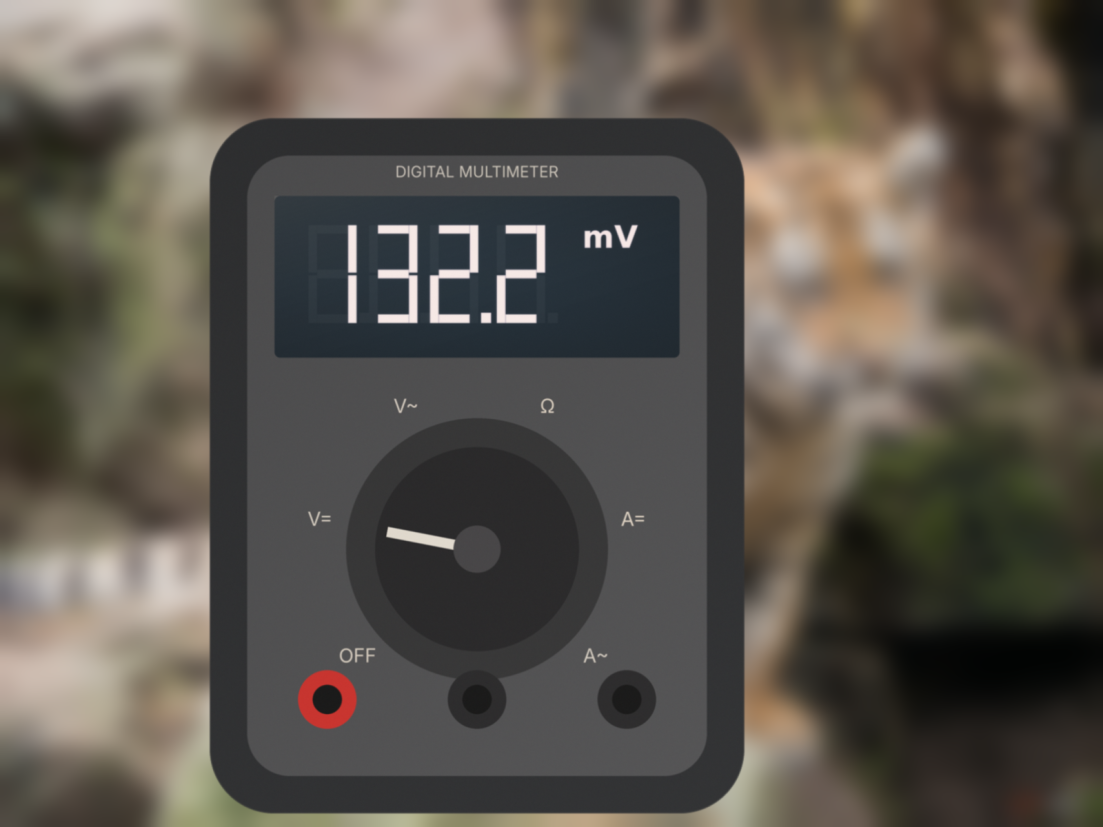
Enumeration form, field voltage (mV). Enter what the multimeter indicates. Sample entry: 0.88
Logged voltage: 132.2
